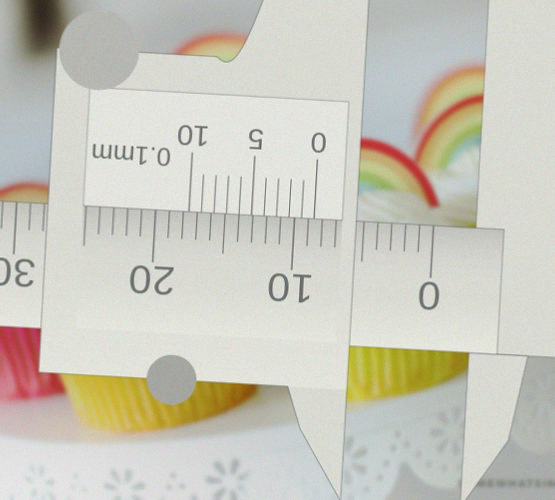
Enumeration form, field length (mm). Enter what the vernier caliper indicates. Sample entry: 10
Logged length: 8.6
